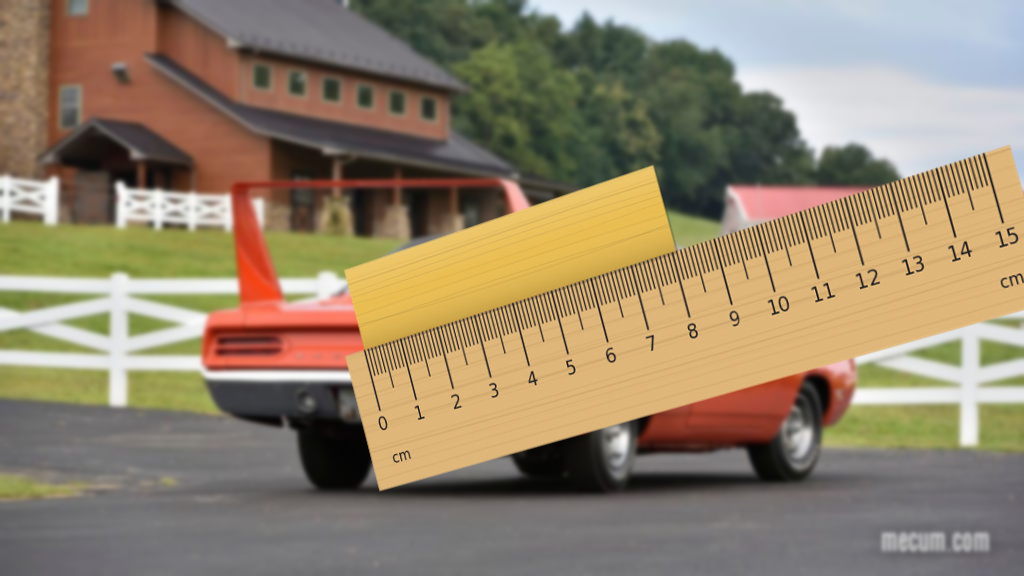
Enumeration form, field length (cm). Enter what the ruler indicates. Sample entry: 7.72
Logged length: 8.1
